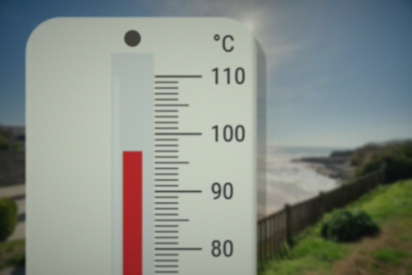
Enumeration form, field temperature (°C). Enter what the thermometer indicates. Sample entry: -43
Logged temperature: 97
